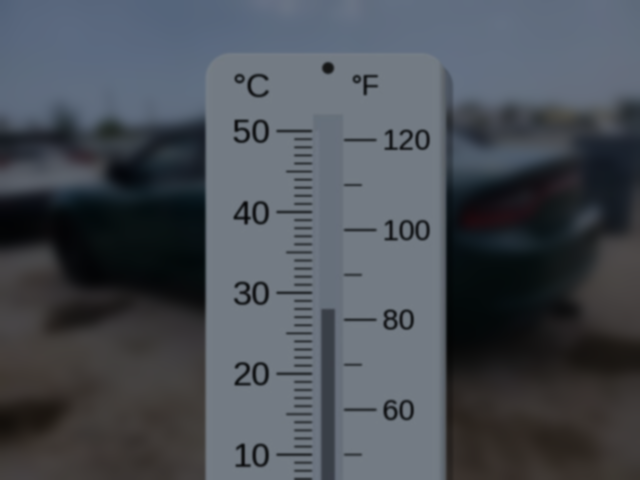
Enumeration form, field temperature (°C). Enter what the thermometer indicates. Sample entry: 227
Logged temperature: 28
